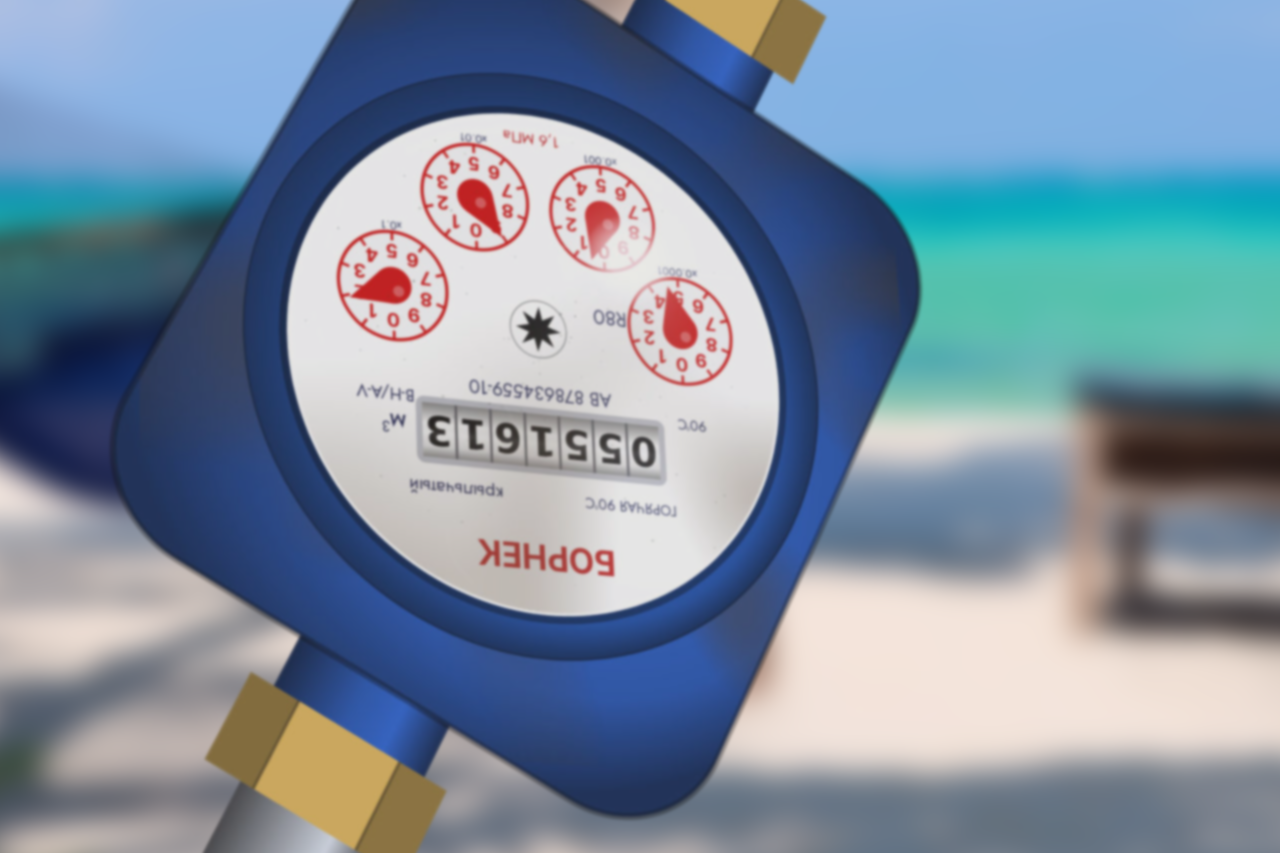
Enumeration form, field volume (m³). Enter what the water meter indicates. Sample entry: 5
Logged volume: 551613.1904
